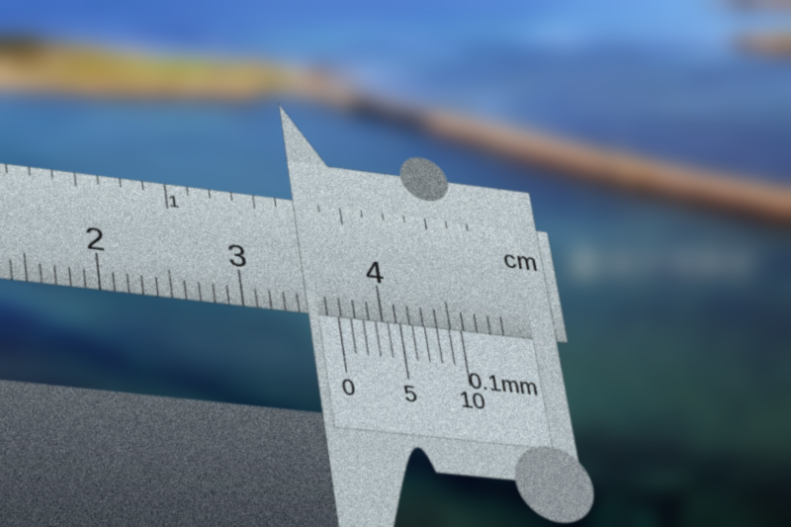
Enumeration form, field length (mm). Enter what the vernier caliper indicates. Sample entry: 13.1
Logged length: 36.8
